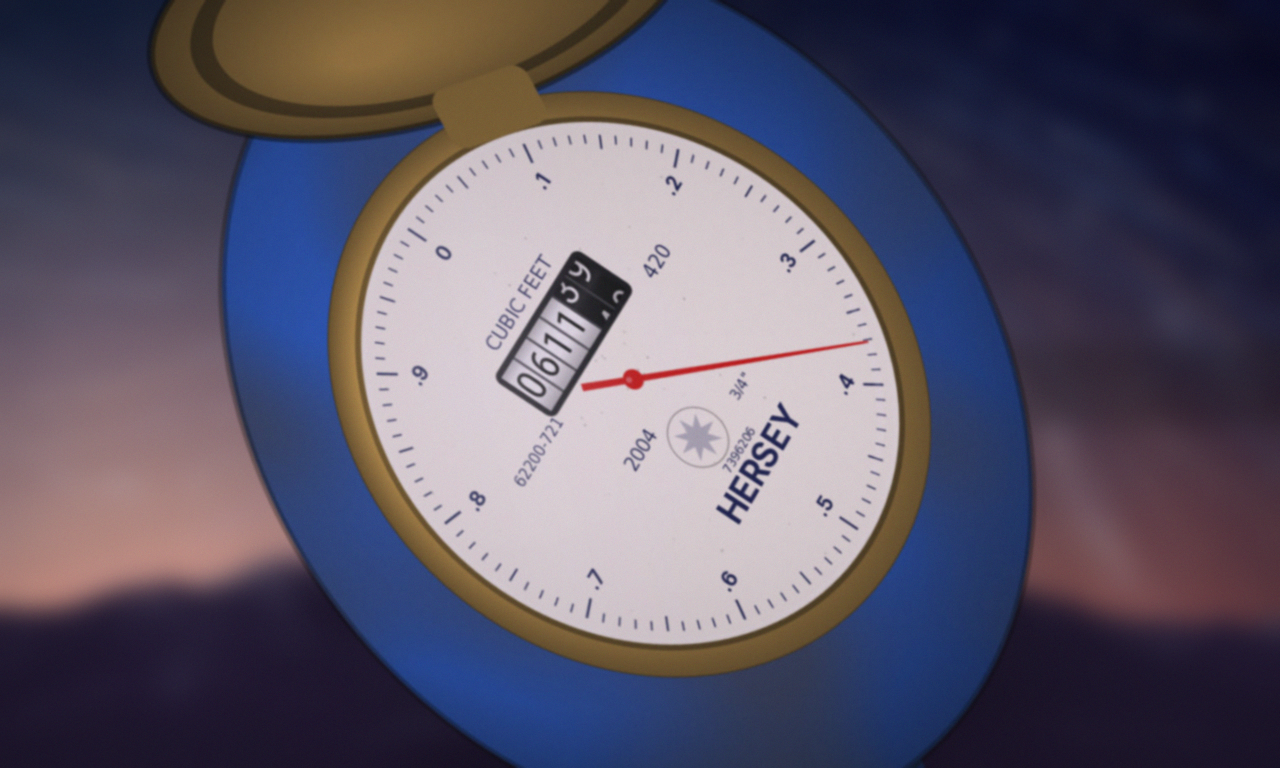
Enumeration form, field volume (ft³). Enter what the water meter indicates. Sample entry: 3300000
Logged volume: 61139.37
